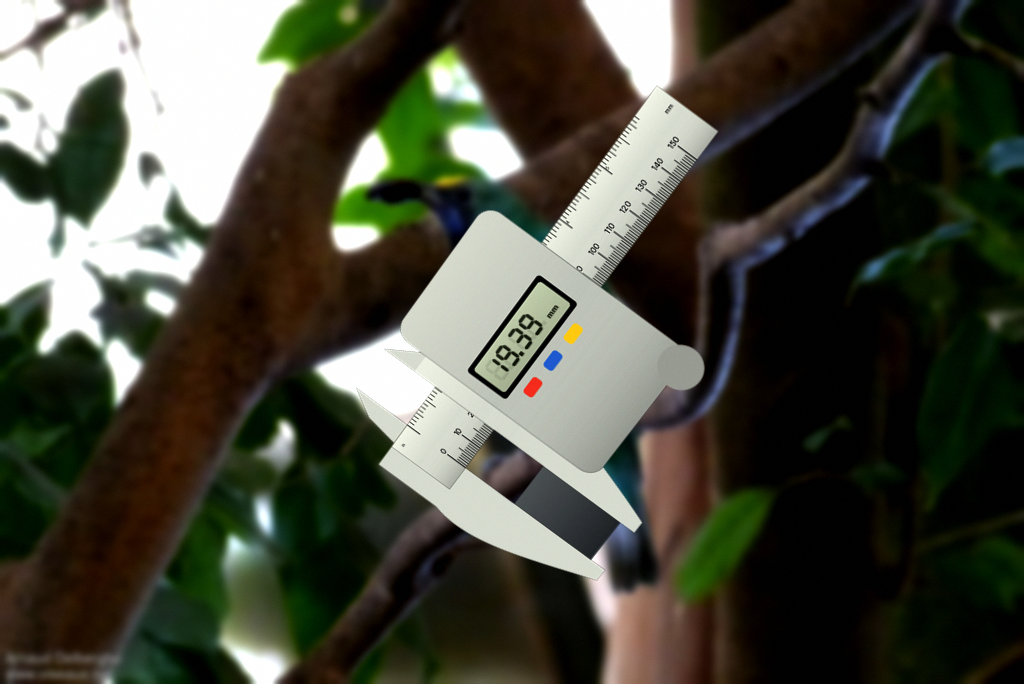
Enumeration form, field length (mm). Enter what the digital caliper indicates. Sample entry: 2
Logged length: 19.39
